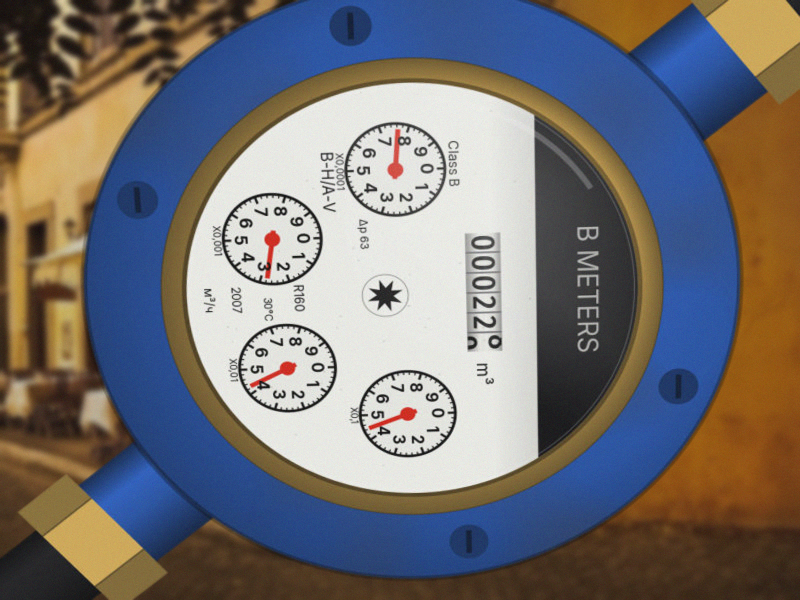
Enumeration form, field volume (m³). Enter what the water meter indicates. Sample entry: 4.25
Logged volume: 228.4427
